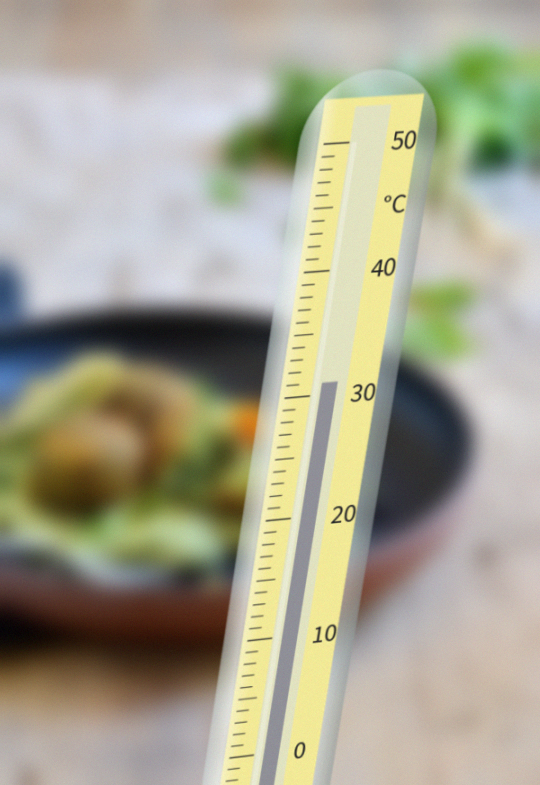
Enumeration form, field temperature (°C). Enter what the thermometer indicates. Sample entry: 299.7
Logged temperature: 31
